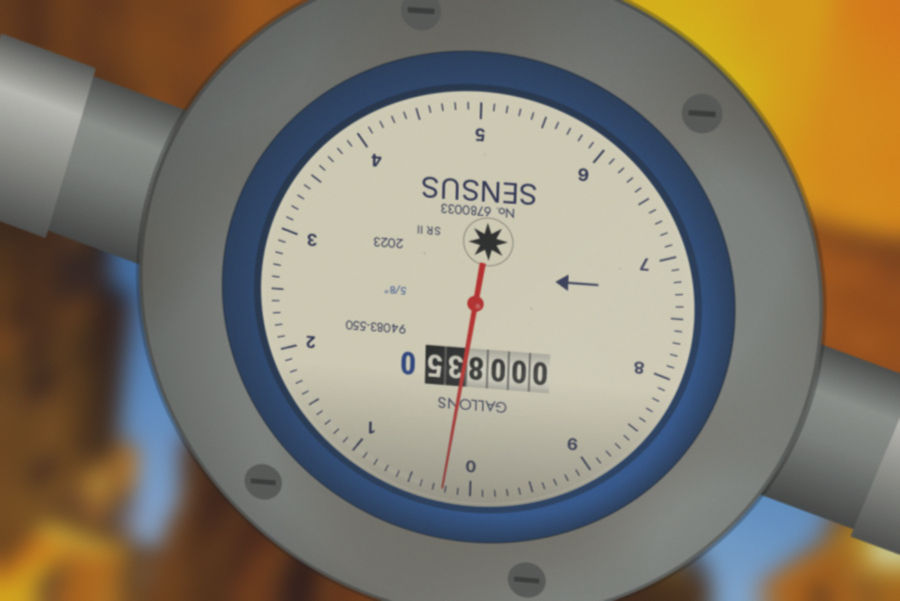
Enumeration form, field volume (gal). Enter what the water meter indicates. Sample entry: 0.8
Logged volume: 8350.2
